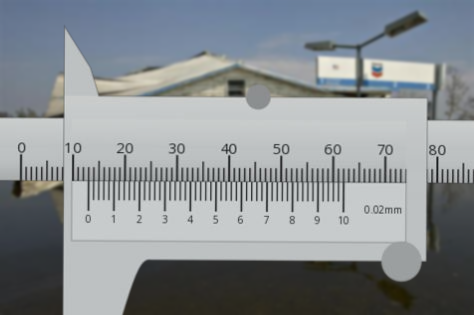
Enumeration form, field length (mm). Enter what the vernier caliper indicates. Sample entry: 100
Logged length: 13.0
